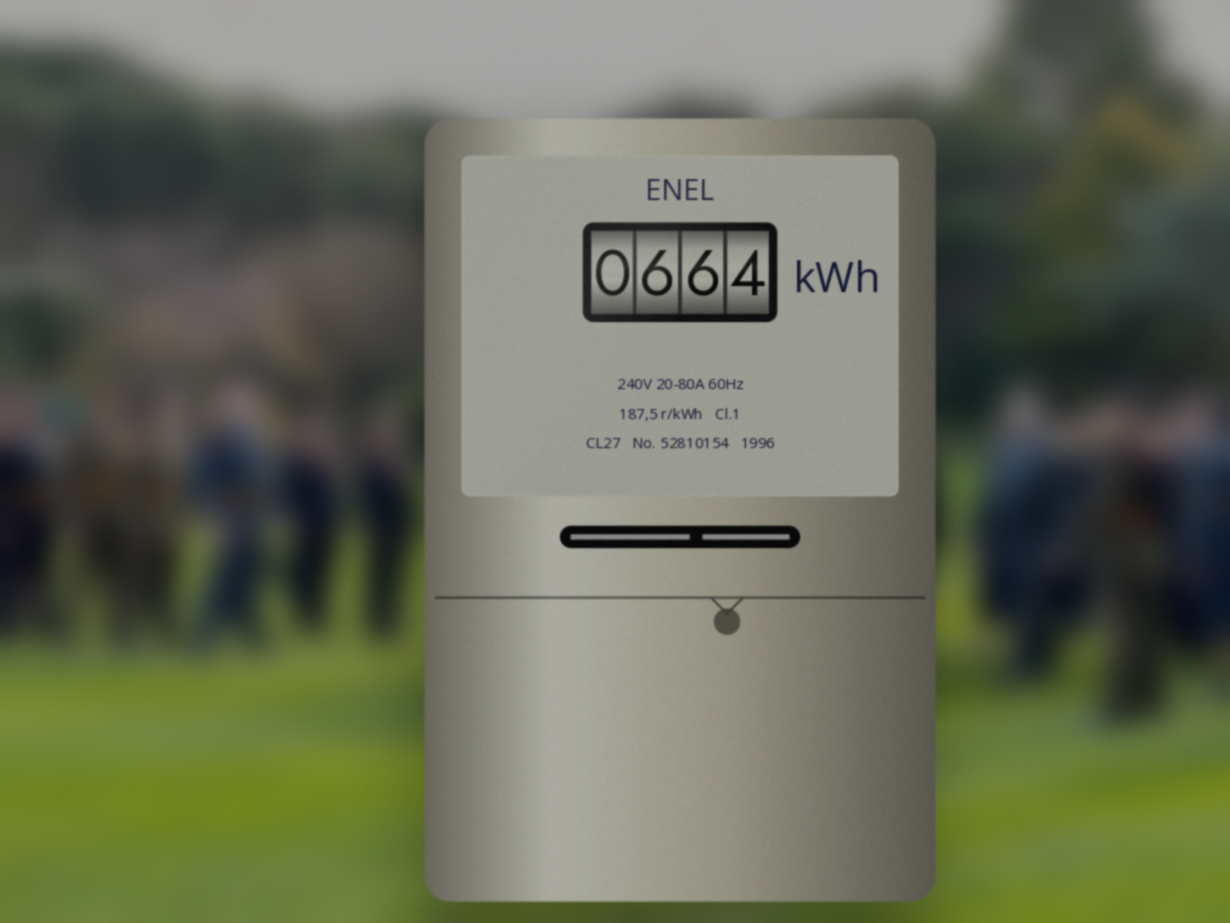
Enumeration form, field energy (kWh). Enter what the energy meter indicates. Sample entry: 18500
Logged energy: 664
